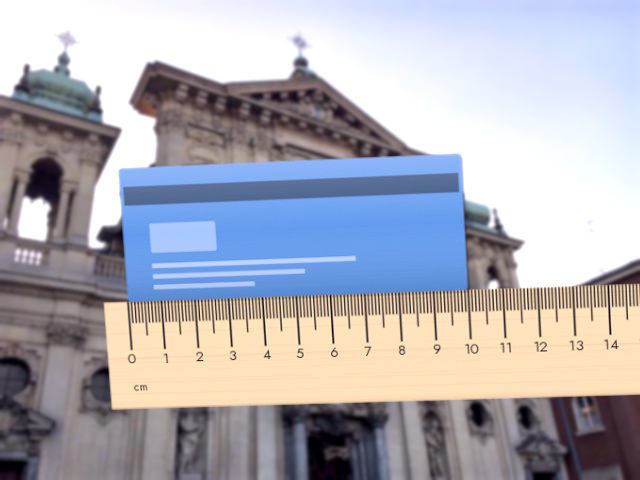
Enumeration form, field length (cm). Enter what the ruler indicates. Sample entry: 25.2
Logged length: 10
